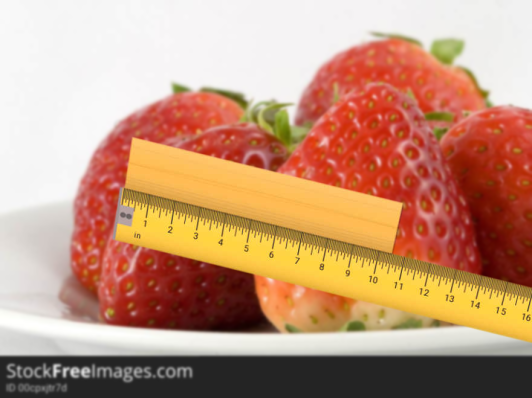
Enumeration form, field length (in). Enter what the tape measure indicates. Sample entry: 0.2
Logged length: 10.5
